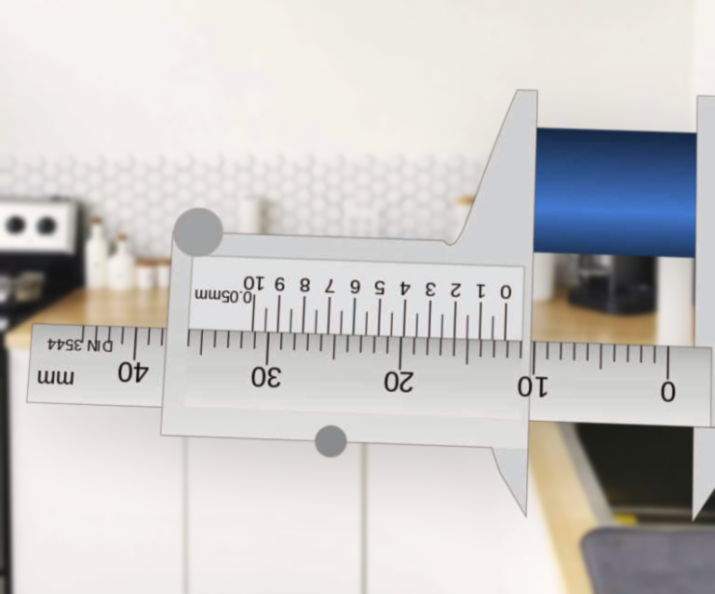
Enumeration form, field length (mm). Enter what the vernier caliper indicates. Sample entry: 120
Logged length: 12.2
